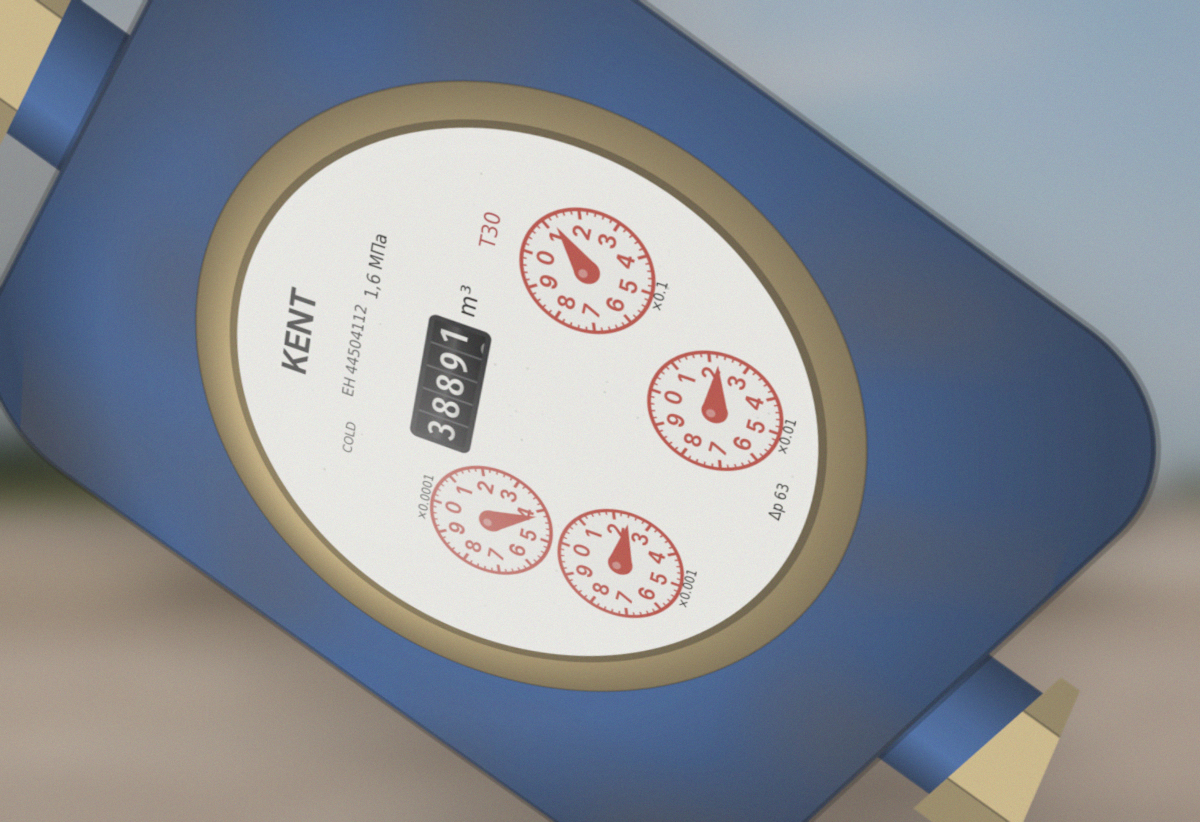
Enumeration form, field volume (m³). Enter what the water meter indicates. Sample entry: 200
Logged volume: 38891.1224
